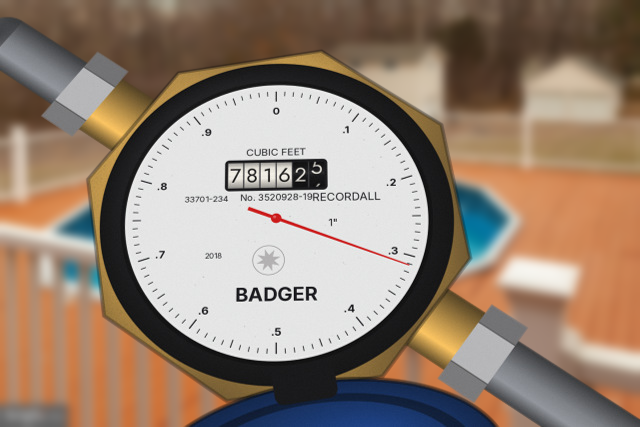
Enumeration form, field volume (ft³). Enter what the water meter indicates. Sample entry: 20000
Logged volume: 781625.31
